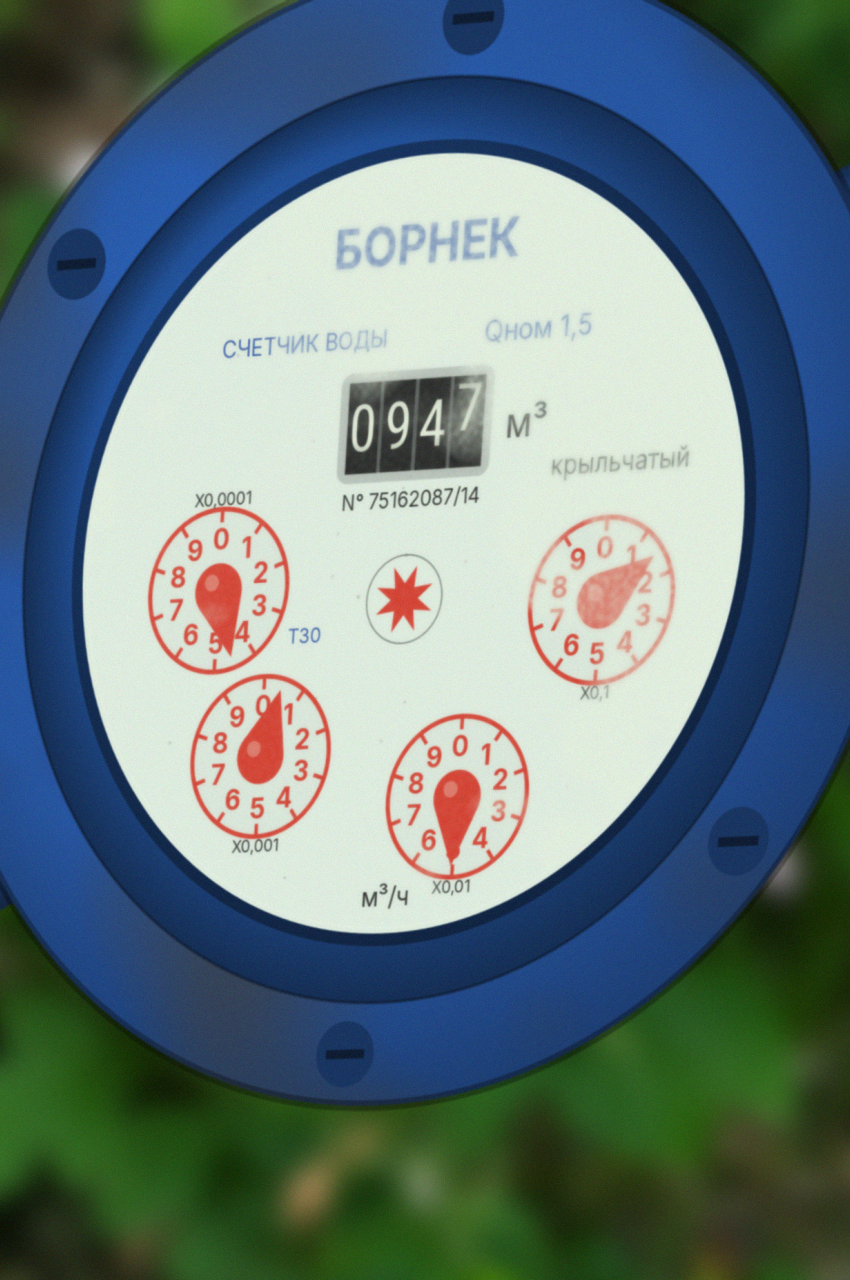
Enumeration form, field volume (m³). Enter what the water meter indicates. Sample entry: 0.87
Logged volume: 947.1504
